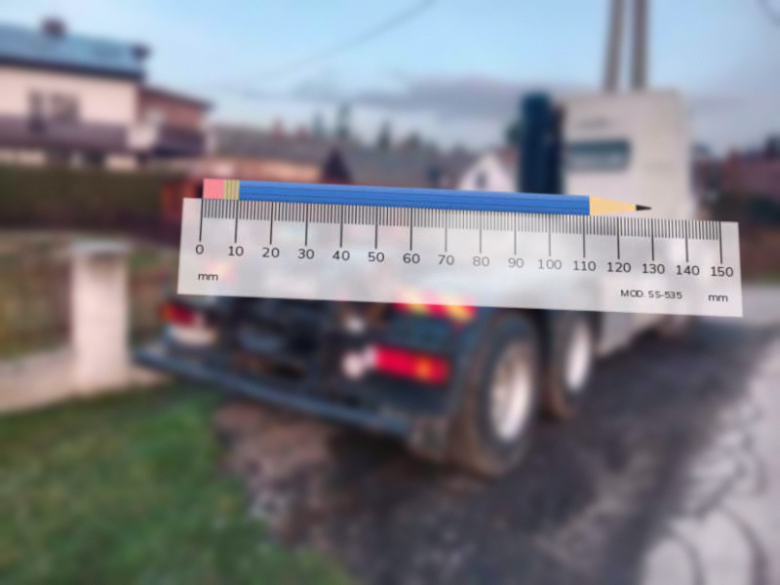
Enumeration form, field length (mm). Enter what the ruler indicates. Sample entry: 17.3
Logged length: 130
